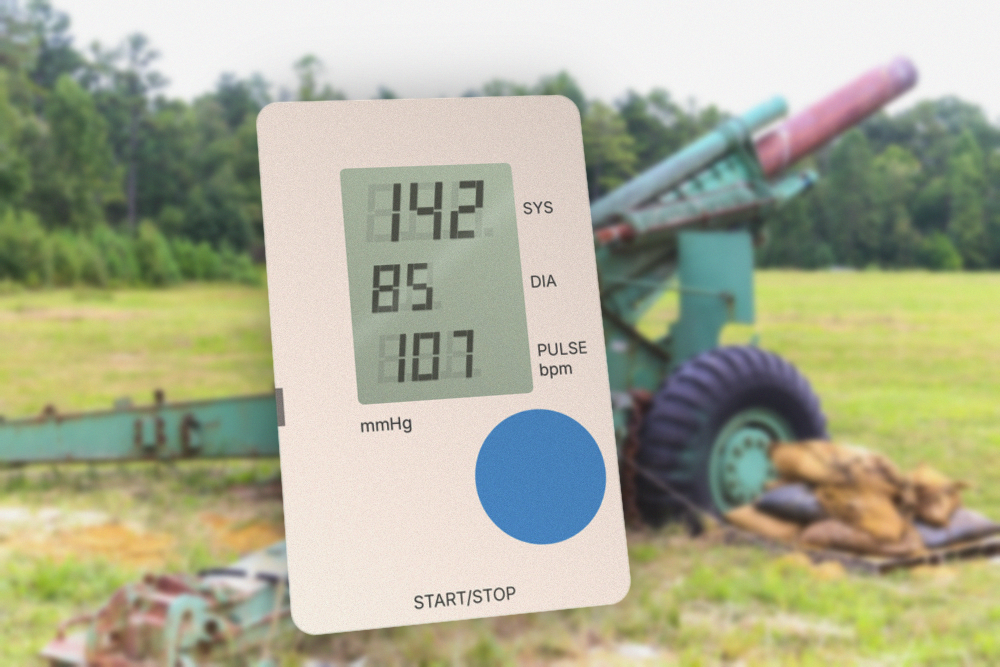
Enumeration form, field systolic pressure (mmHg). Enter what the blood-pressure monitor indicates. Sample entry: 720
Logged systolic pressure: 142
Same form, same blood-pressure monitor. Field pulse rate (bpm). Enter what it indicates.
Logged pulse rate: 107
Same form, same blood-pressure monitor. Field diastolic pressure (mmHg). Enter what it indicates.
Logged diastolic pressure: 85
